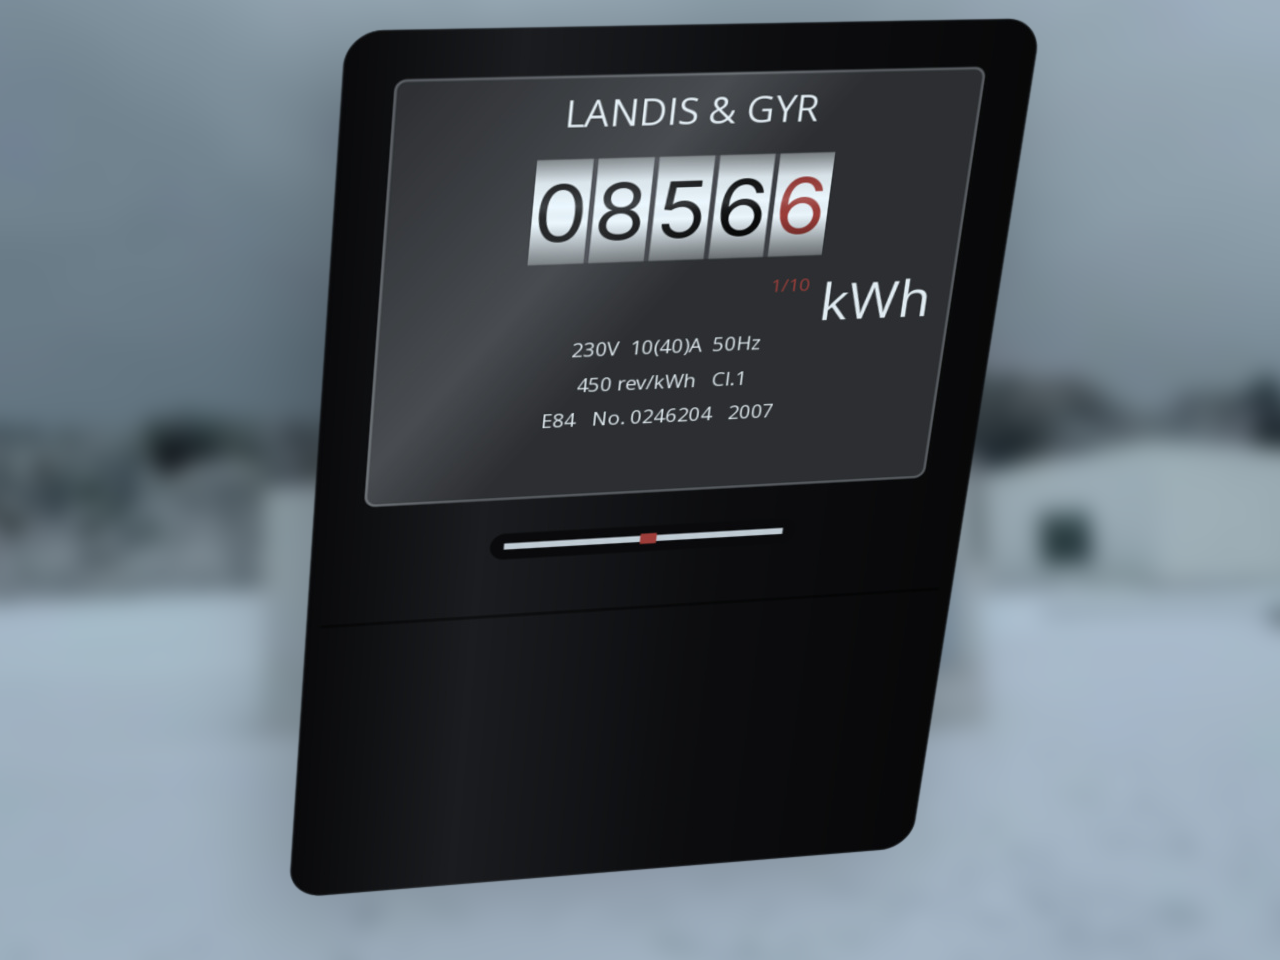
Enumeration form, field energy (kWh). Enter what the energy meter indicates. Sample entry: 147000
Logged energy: 856.6
